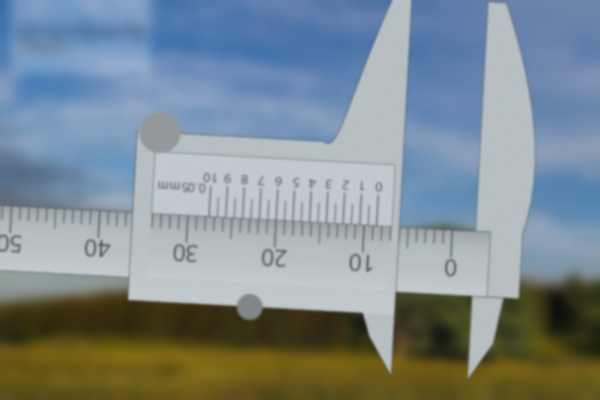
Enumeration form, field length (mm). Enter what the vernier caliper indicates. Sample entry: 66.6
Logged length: 8.6
